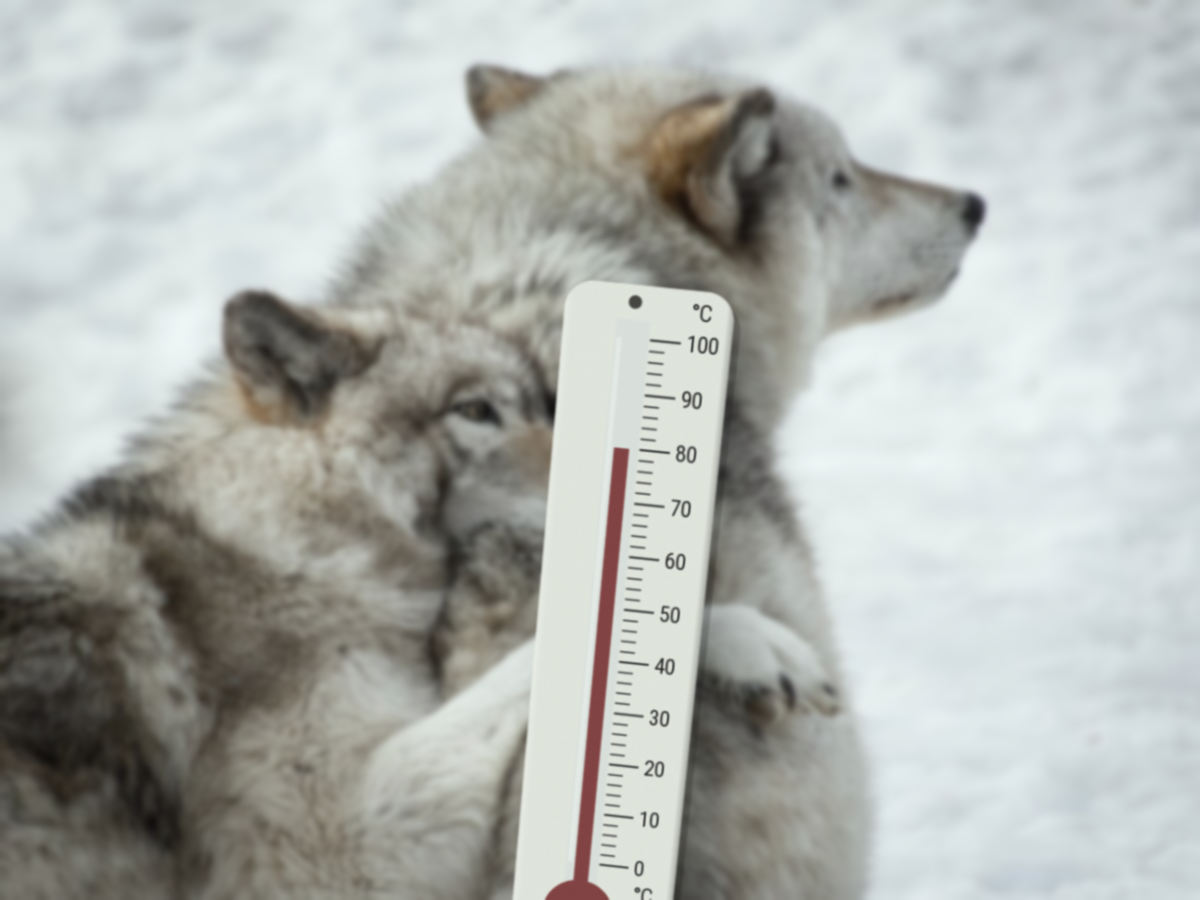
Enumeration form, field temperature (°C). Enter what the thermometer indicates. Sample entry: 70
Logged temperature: 80
